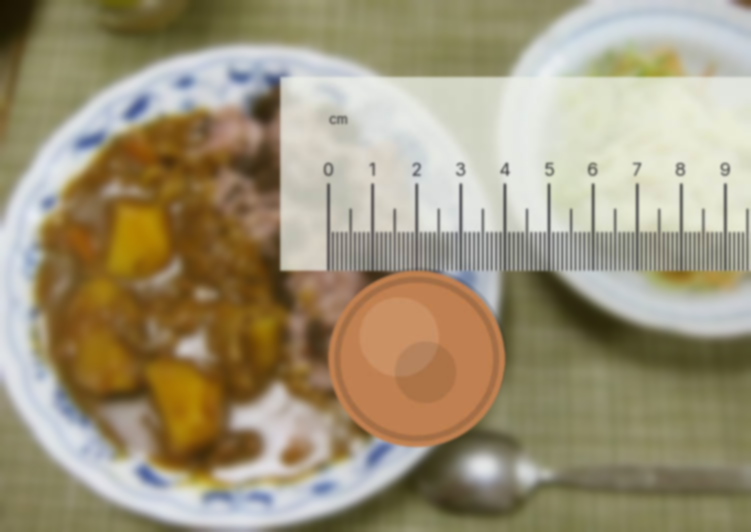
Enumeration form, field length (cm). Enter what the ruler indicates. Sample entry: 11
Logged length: 4
